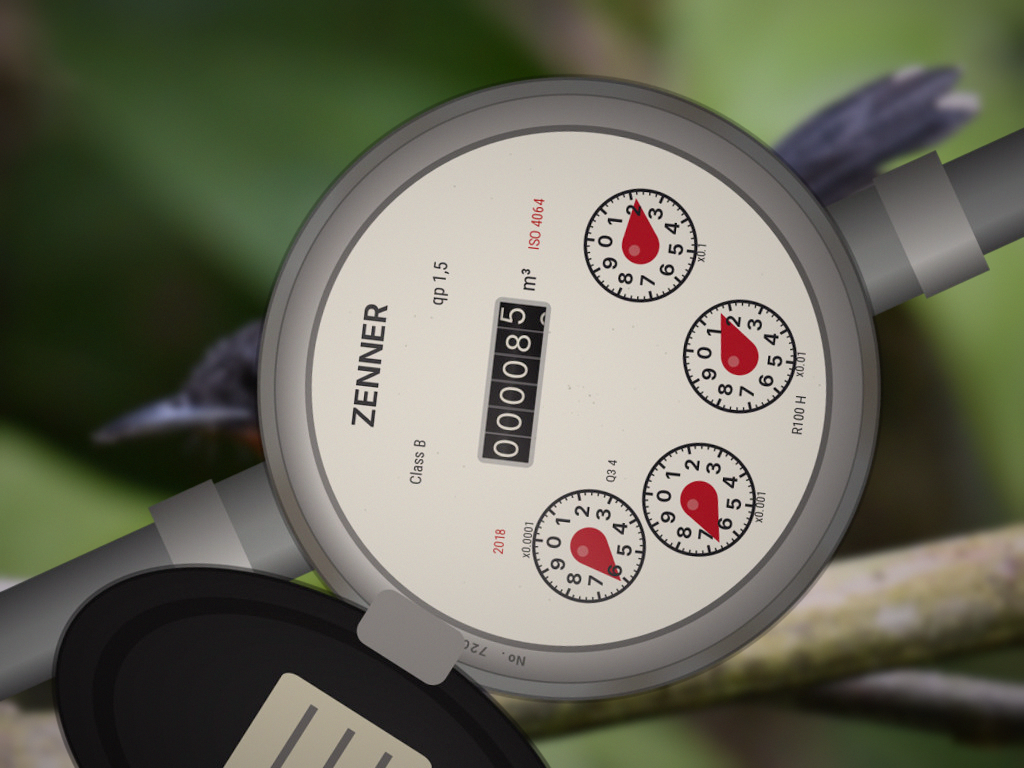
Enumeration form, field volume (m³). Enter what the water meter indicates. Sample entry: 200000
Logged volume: 85.2166
